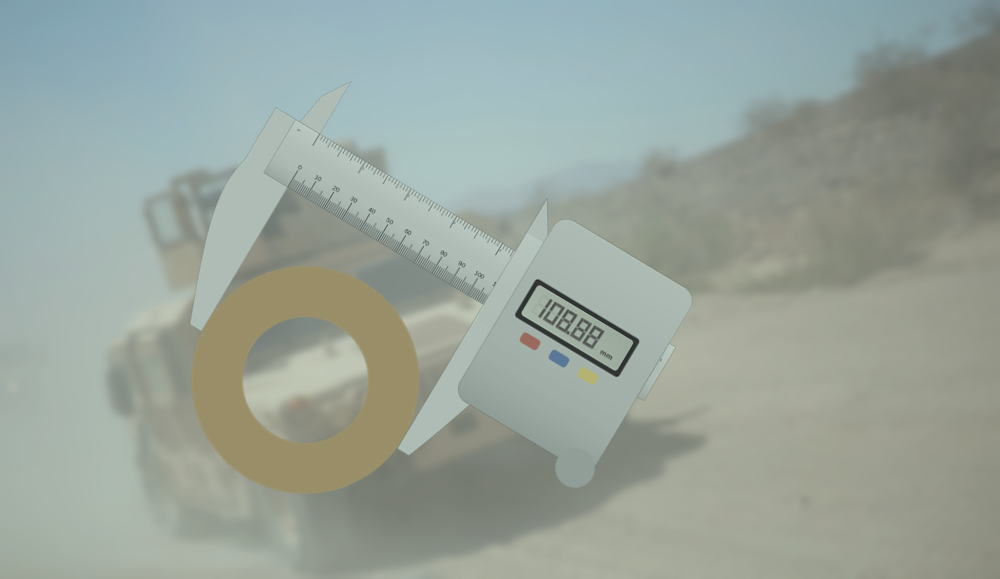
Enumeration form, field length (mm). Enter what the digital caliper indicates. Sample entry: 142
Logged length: 108.88
